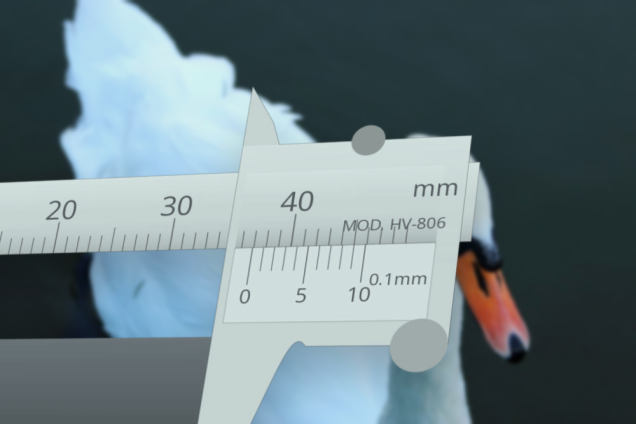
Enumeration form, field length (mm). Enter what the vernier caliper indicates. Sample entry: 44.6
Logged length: 36.9
